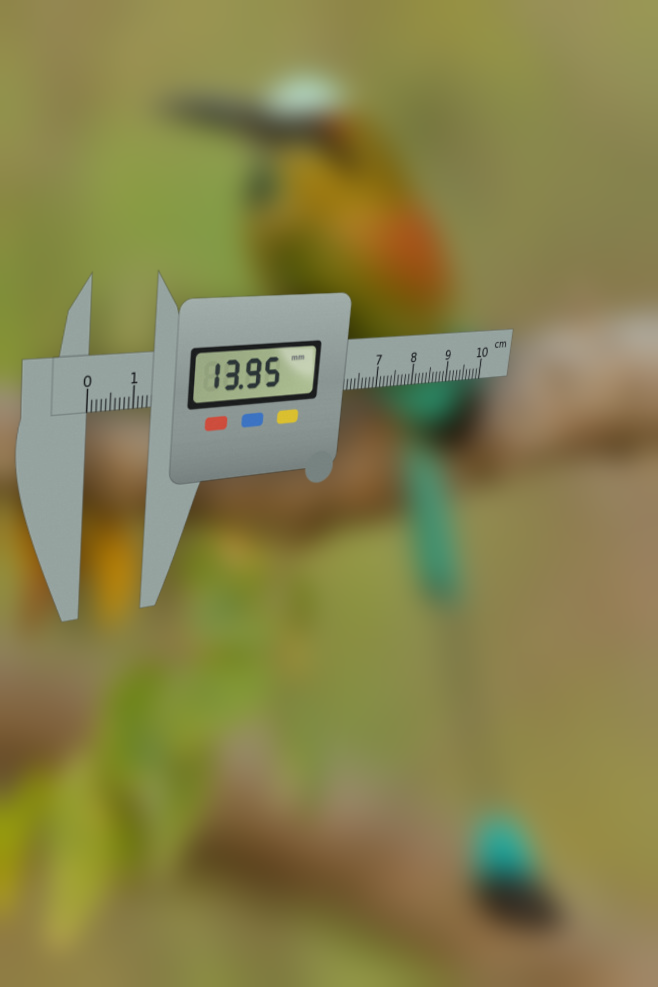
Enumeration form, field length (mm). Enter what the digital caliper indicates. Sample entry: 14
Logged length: 13.95
